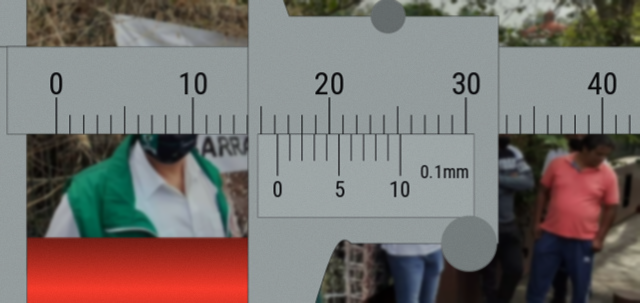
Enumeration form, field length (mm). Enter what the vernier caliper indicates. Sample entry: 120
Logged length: 16.2
